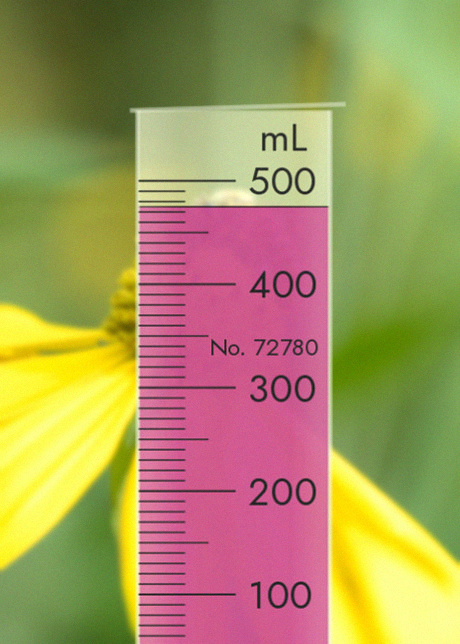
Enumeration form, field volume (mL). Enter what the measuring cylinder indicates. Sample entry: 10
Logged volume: 475
